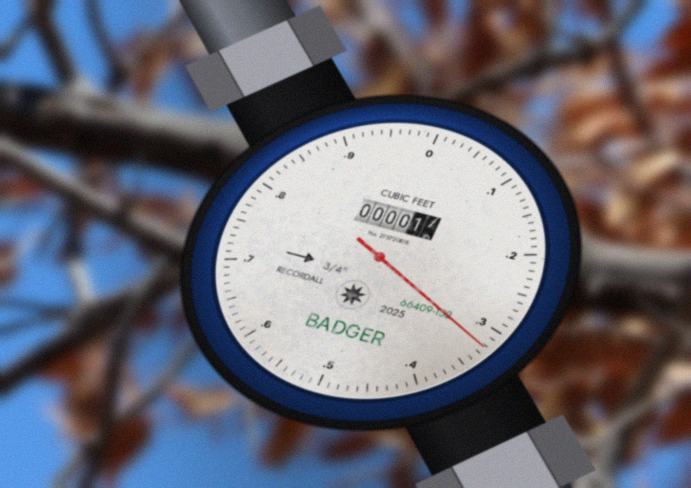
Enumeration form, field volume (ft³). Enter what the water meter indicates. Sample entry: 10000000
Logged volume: 17.32
